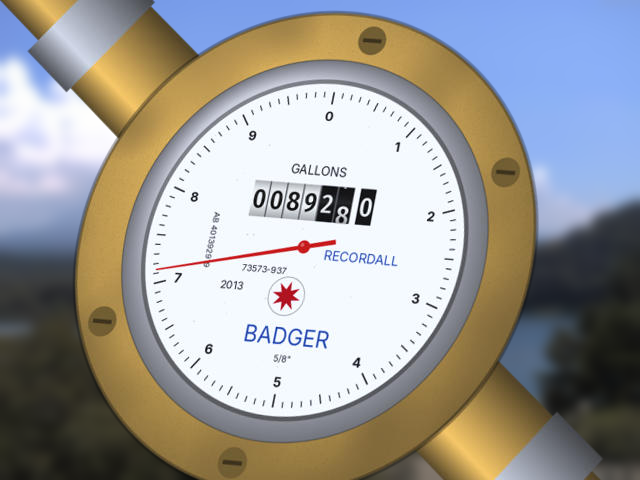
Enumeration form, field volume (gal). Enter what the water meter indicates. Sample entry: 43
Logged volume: 89277.1
